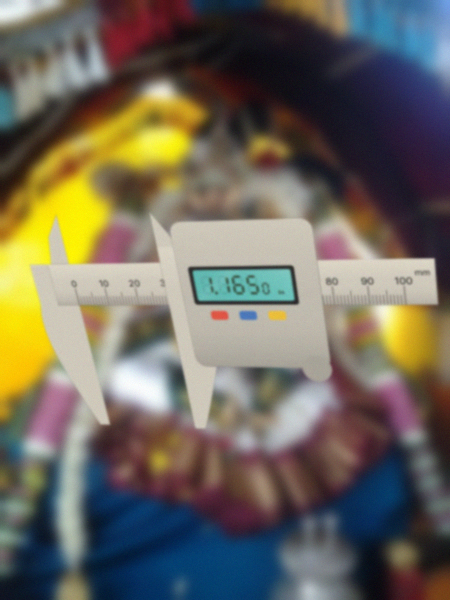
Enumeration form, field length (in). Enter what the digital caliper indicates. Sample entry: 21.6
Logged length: 1.1650
